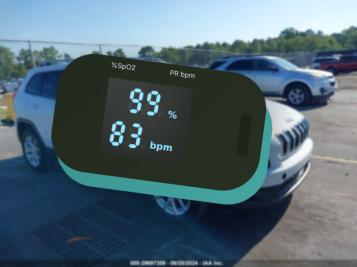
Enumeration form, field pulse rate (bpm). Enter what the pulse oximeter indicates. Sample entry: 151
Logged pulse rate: 83
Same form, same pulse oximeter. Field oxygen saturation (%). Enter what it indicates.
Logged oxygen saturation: 99
